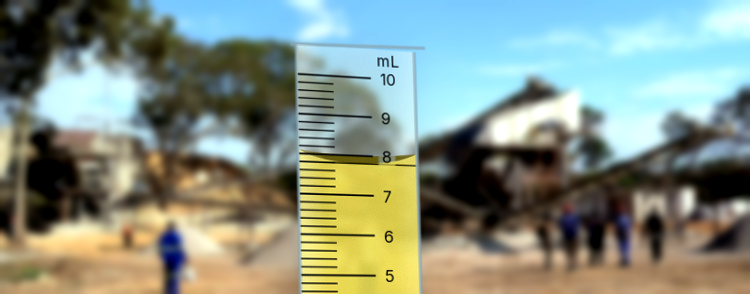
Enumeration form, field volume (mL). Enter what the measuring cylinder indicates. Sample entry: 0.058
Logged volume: 7.8
